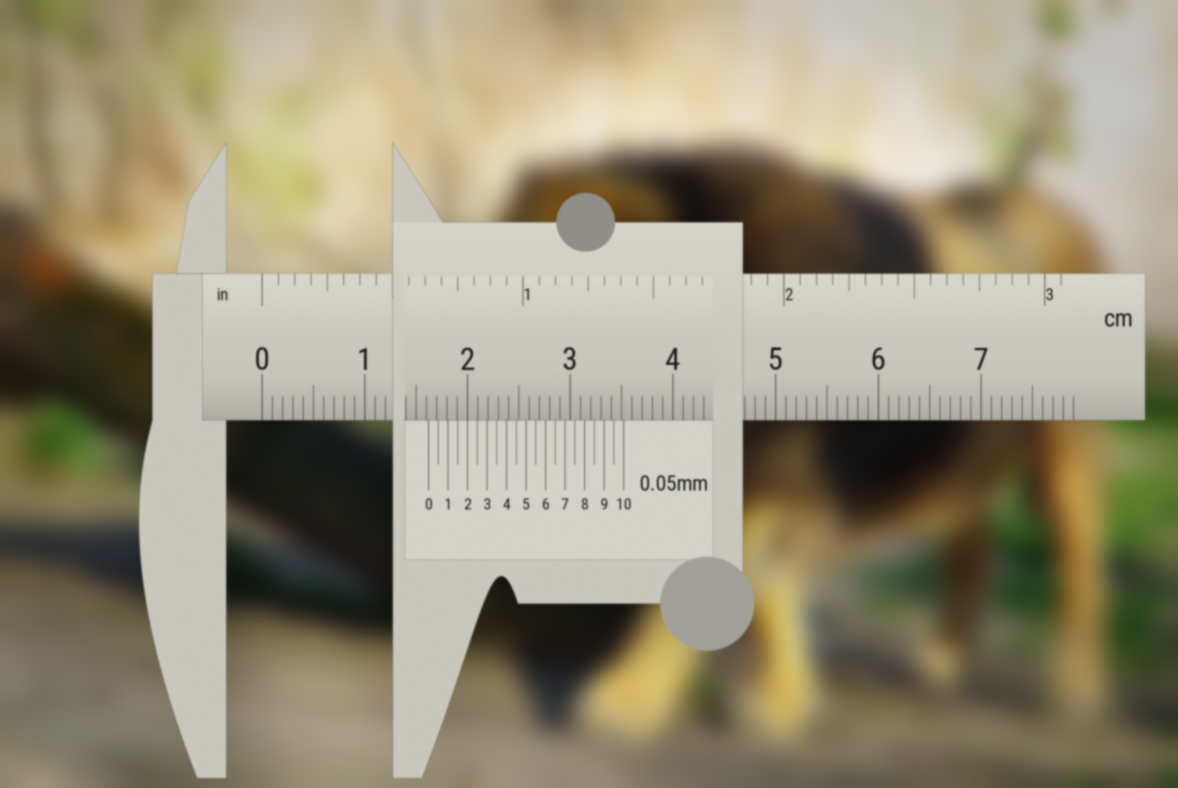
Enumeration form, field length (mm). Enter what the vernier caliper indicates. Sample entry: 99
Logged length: 16.2
